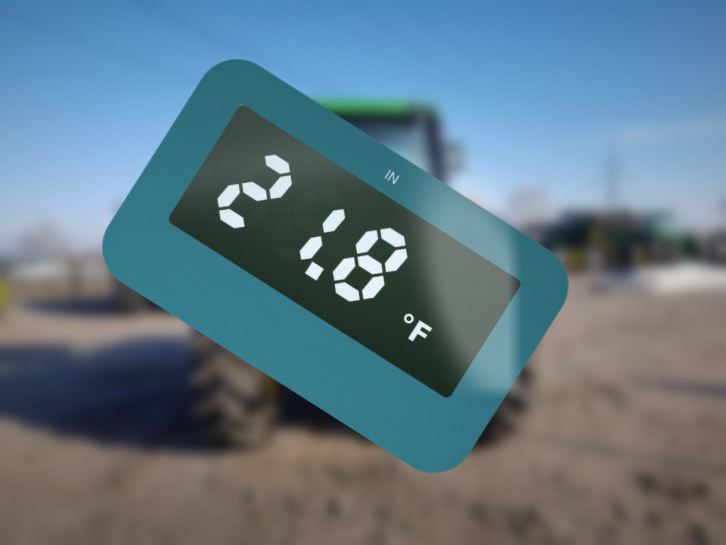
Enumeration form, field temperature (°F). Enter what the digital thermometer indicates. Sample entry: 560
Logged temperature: 21.8
